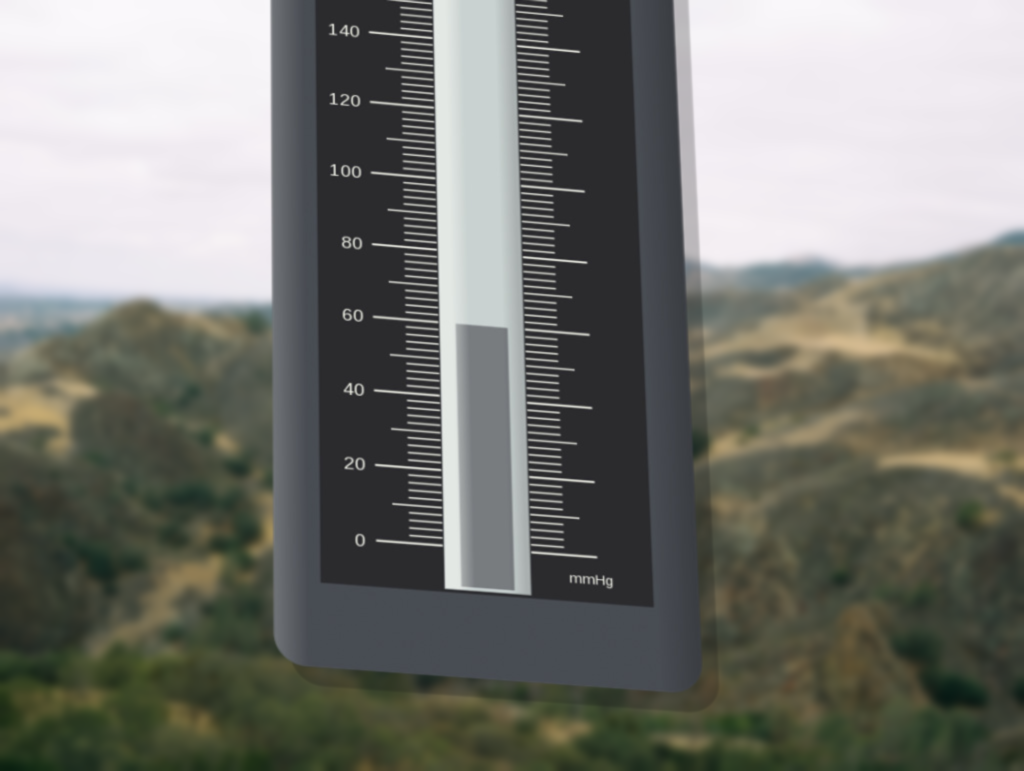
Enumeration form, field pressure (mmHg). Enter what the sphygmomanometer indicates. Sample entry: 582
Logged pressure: 60
